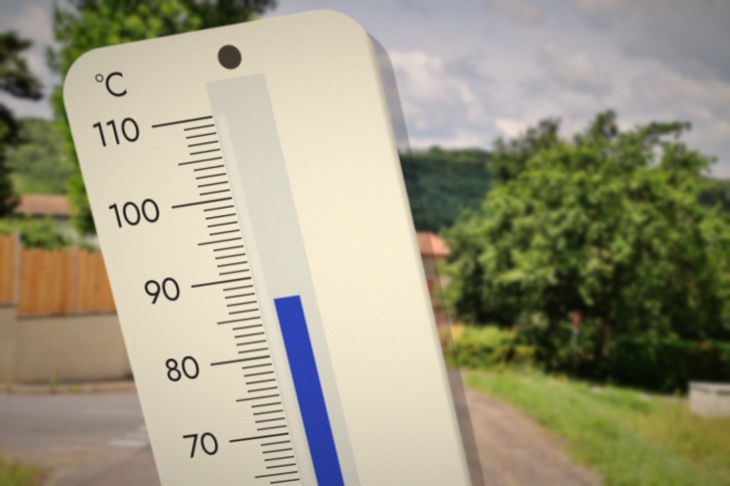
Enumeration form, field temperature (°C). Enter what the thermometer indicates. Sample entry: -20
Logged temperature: 87
